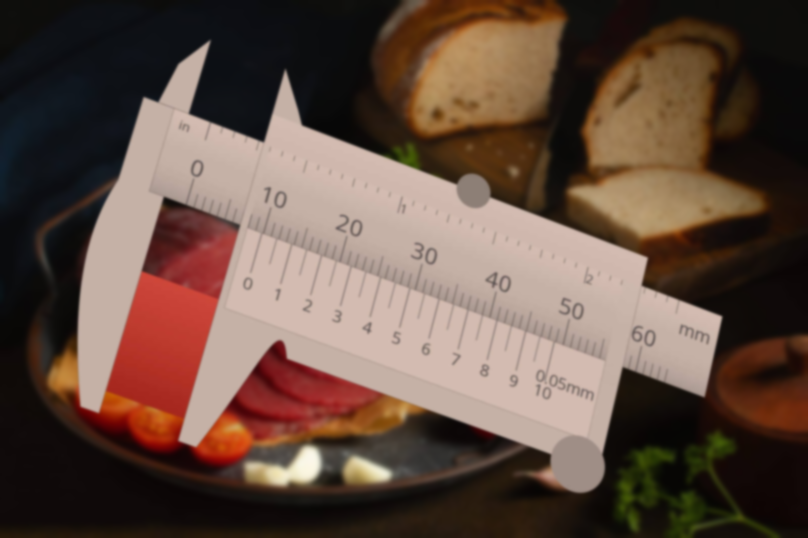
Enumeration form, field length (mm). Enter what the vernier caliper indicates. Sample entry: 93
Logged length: 9.8
